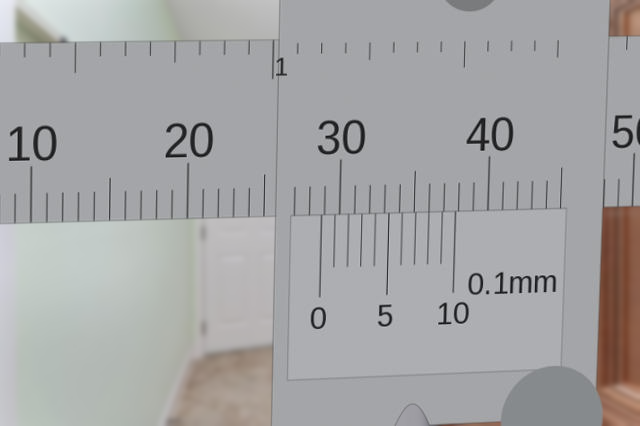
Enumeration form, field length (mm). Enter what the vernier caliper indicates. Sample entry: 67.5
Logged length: 28.8
